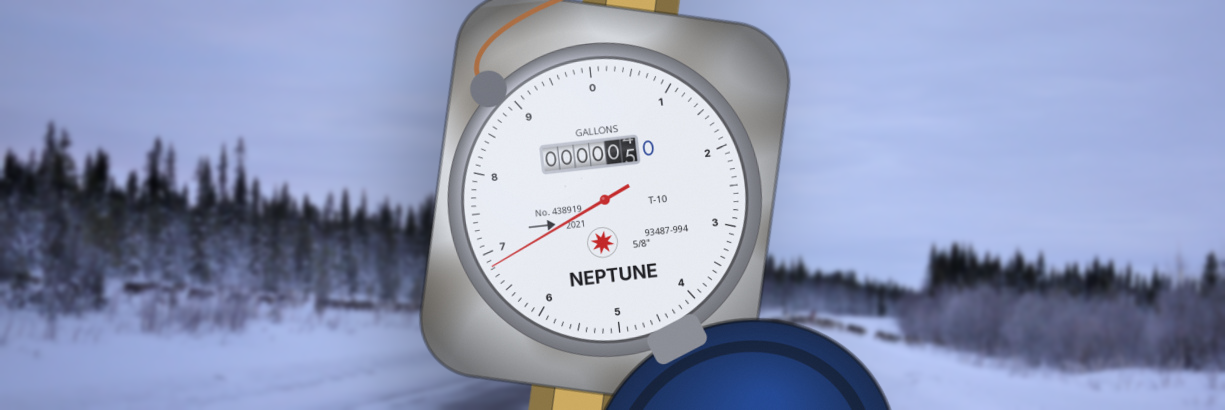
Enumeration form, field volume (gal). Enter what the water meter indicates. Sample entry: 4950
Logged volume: 46.8
